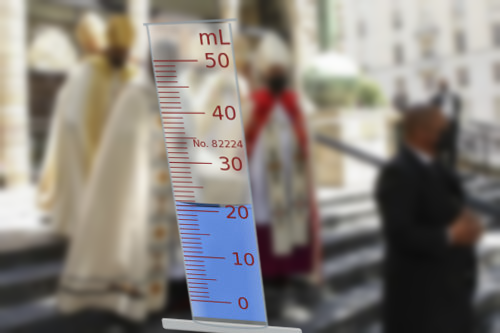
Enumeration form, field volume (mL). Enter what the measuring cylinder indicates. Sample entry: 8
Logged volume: 21
